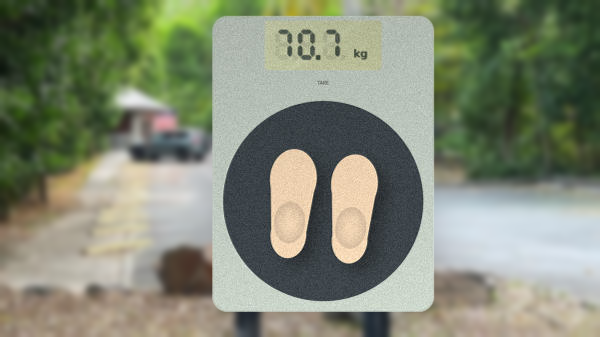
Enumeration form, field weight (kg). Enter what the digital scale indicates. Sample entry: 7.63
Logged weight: 70.7
